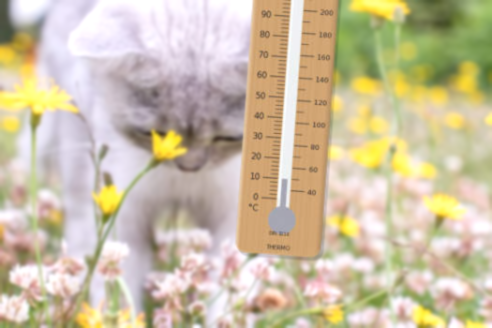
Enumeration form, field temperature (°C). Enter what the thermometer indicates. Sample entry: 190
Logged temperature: 10
